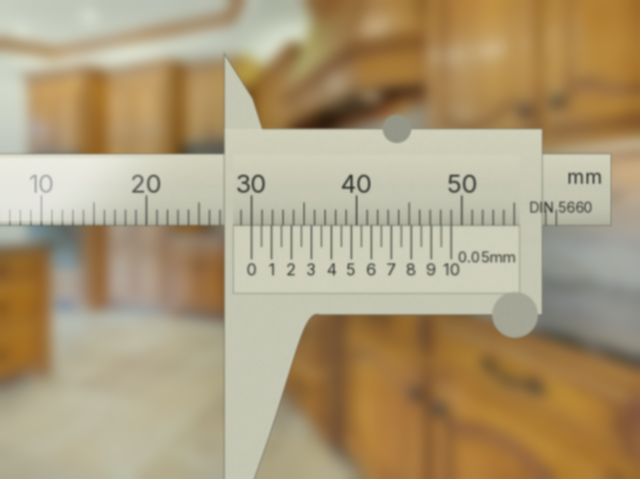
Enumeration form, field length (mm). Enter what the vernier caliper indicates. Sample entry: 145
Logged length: 30.0
